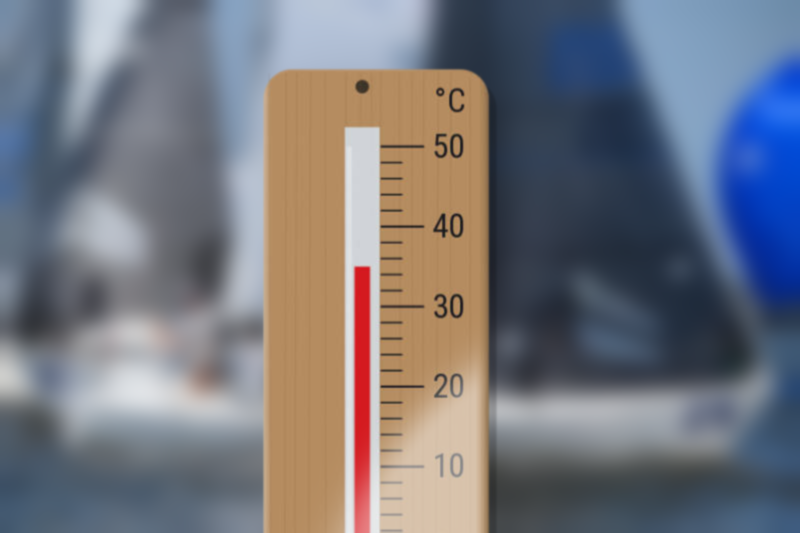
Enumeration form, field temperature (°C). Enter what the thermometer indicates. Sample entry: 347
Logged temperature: 35
